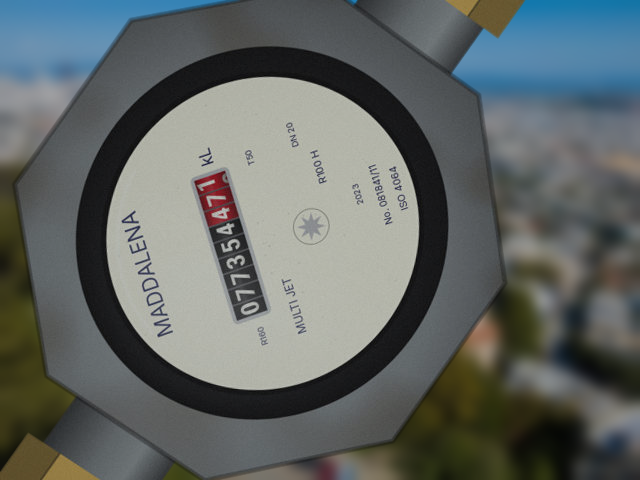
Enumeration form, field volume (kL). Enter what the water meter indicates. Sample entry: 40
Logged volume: 77354.471
